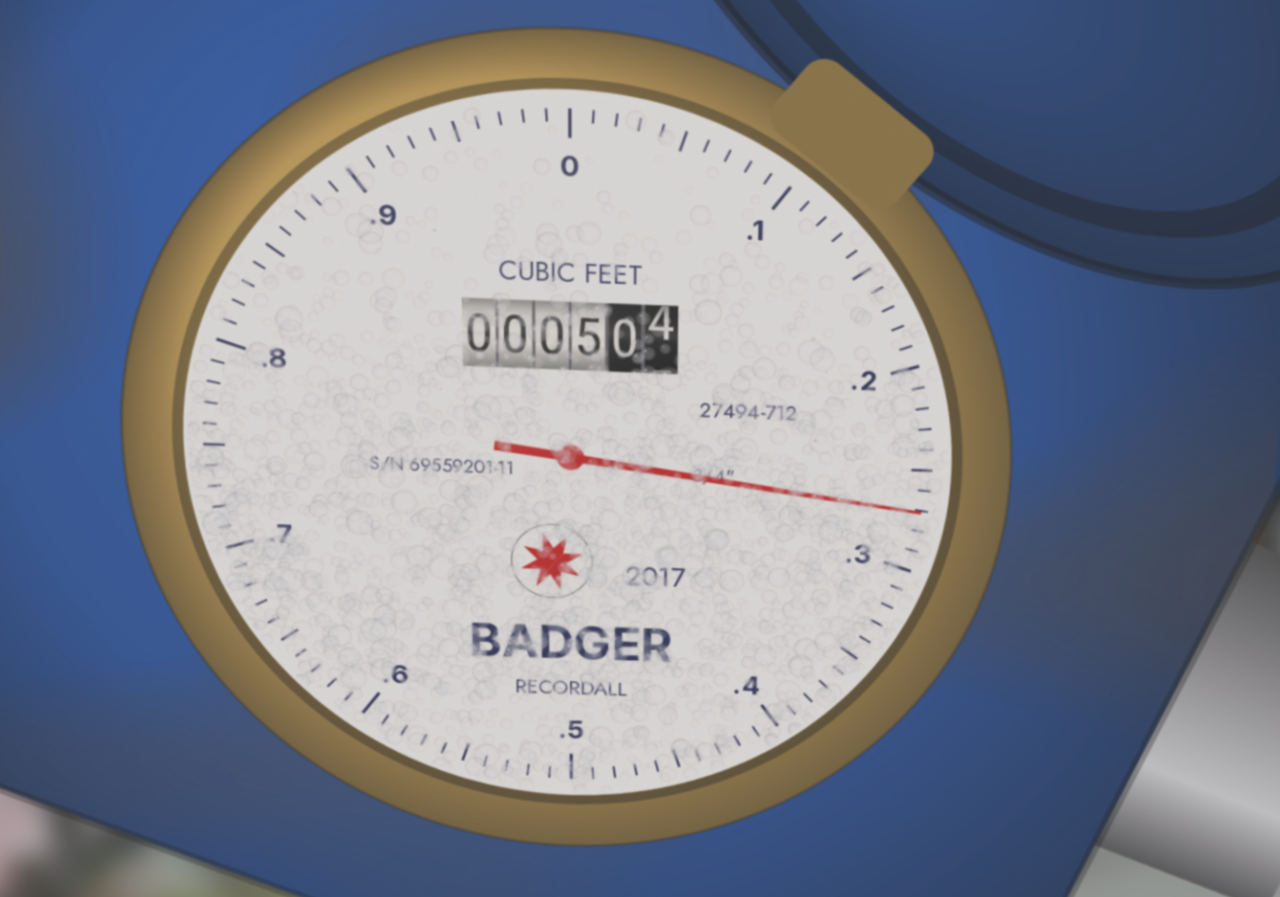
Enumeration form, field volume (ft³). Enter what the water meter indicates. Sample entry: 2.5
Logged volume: 504.27
